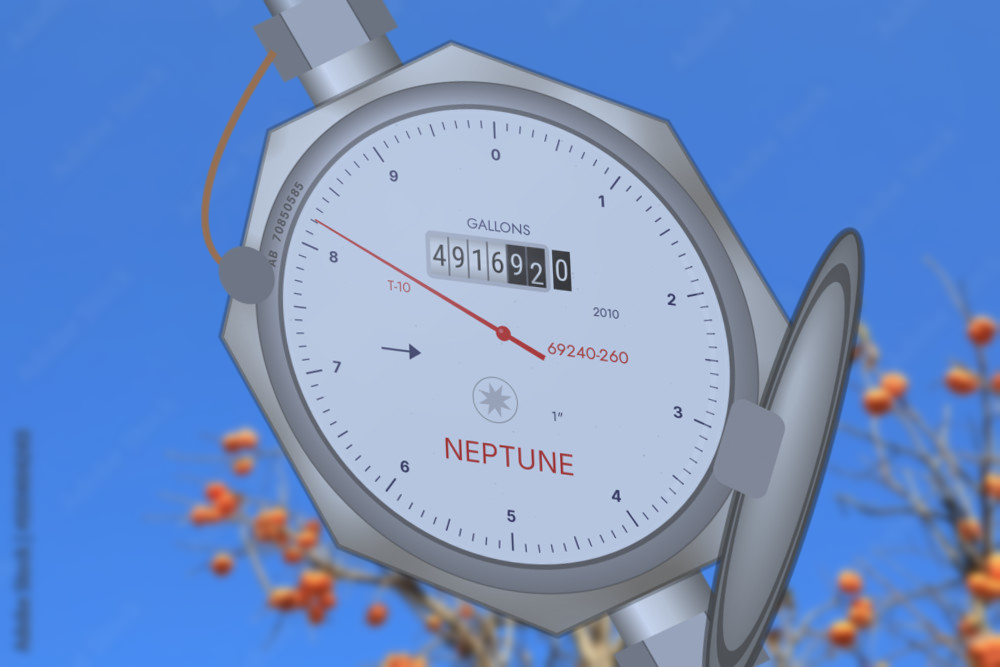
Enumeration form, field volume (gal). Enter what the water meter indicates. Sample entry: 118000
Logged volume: 4916918.2
